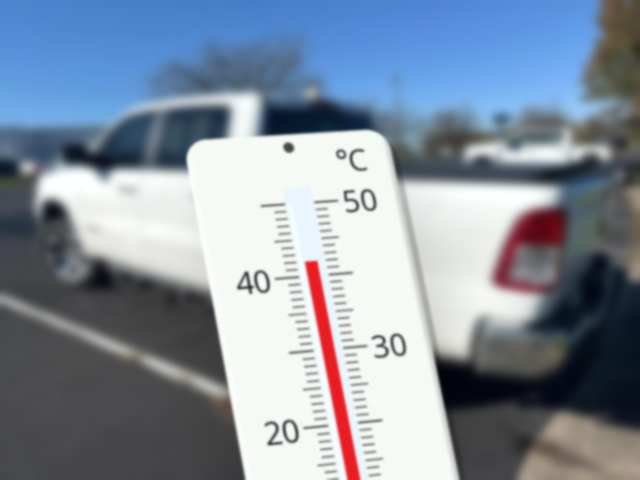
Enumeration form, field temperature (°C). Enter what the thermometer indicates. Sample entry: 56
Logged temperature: 42
